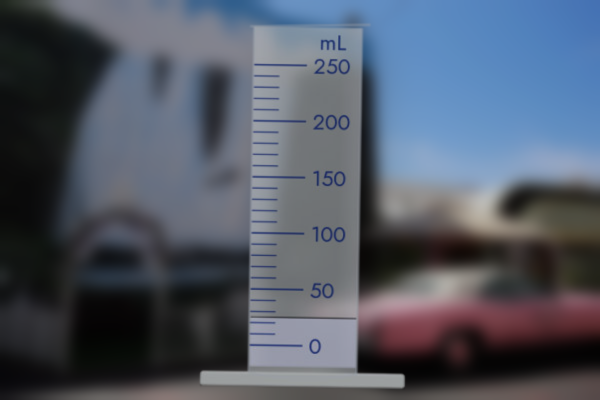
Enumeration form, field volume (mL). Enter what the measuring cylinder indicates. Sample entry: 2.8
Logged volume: 25
